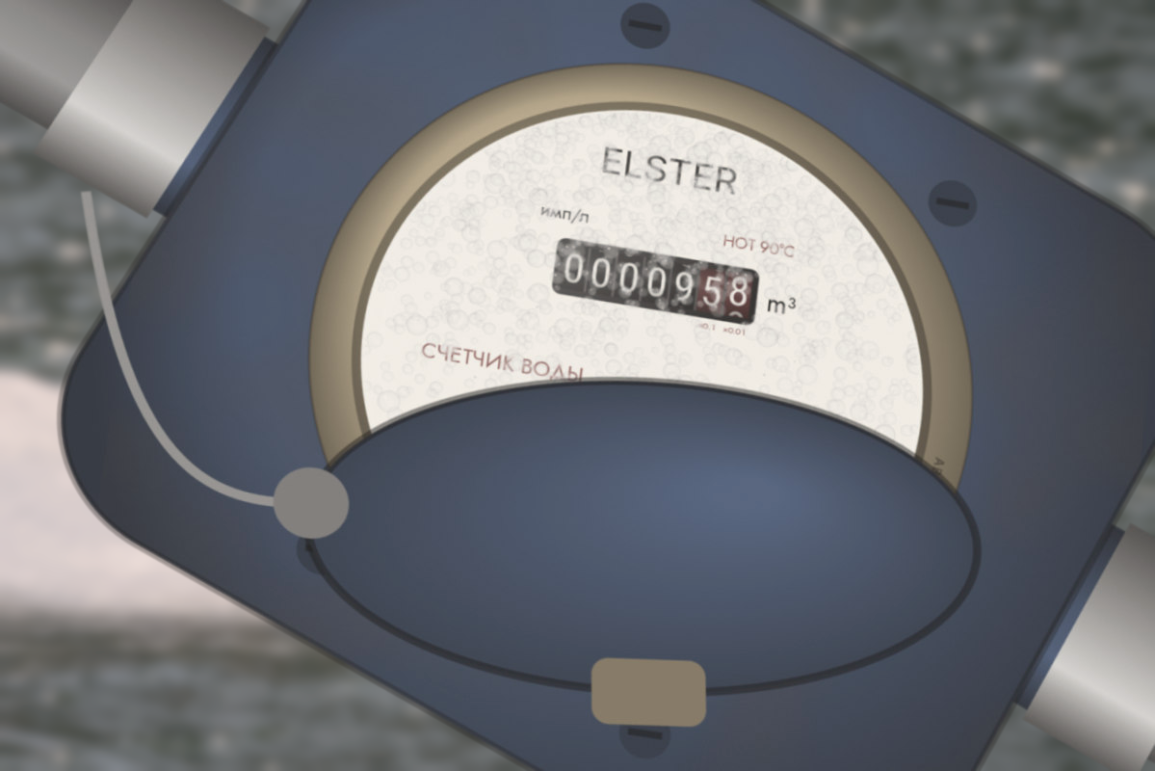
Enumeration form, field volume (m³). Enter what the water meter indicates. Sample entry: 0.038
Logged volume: 9.58
